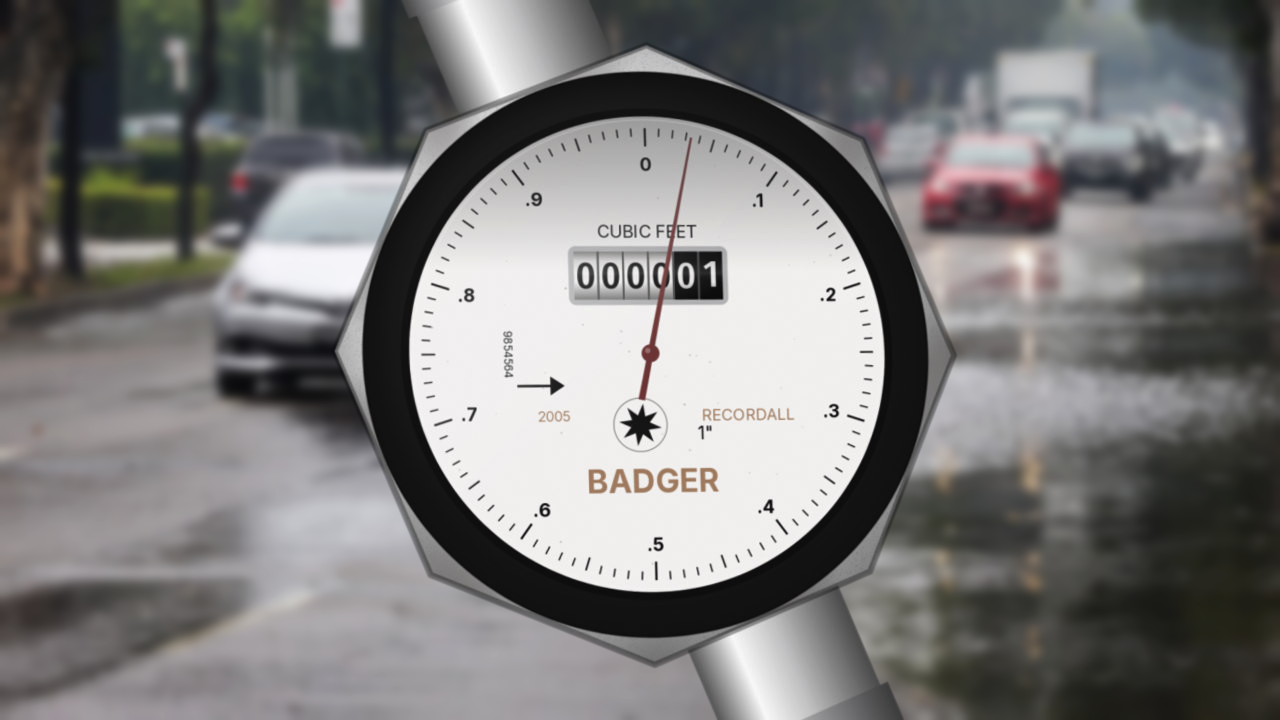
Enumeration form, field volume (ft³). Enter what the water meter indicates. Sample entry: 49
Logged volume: 1.03
